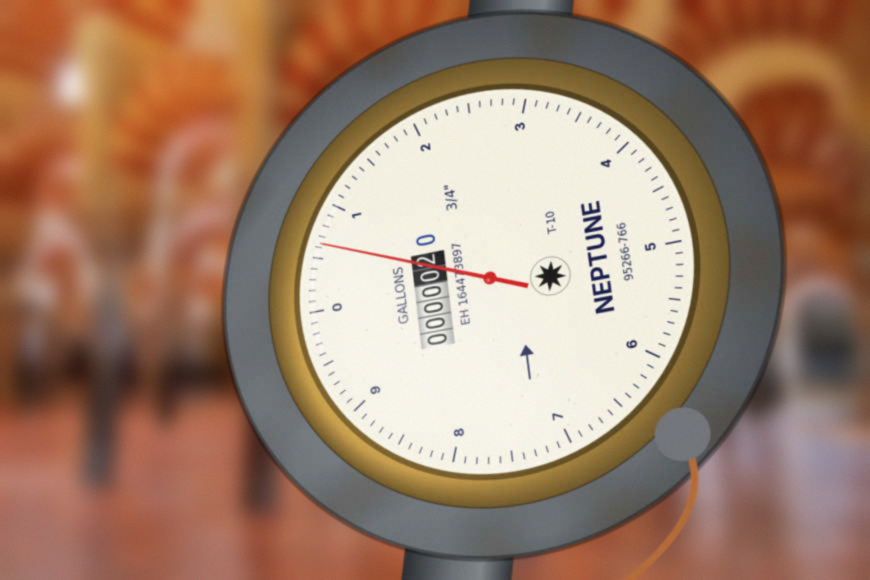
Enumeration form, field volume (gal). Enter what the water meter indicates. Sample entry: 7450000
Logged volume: 20.6
